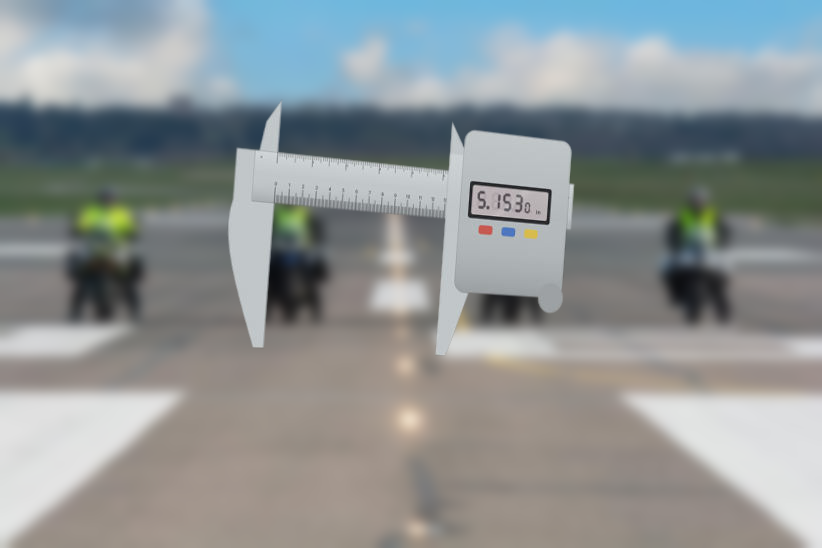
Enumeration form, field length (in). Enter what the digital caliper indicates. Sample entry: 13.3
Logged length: 5.1530
